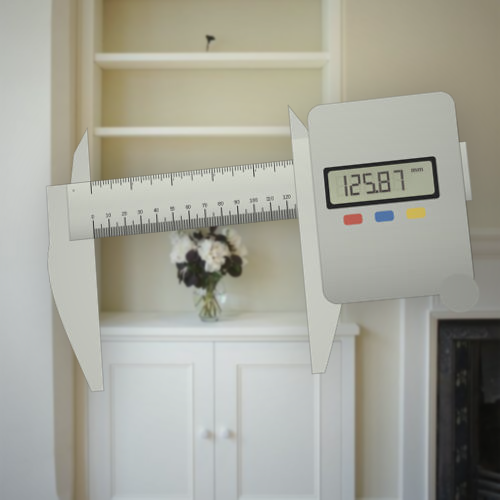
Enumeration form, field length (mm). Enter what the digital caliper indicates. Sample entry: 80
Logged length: 125.87
